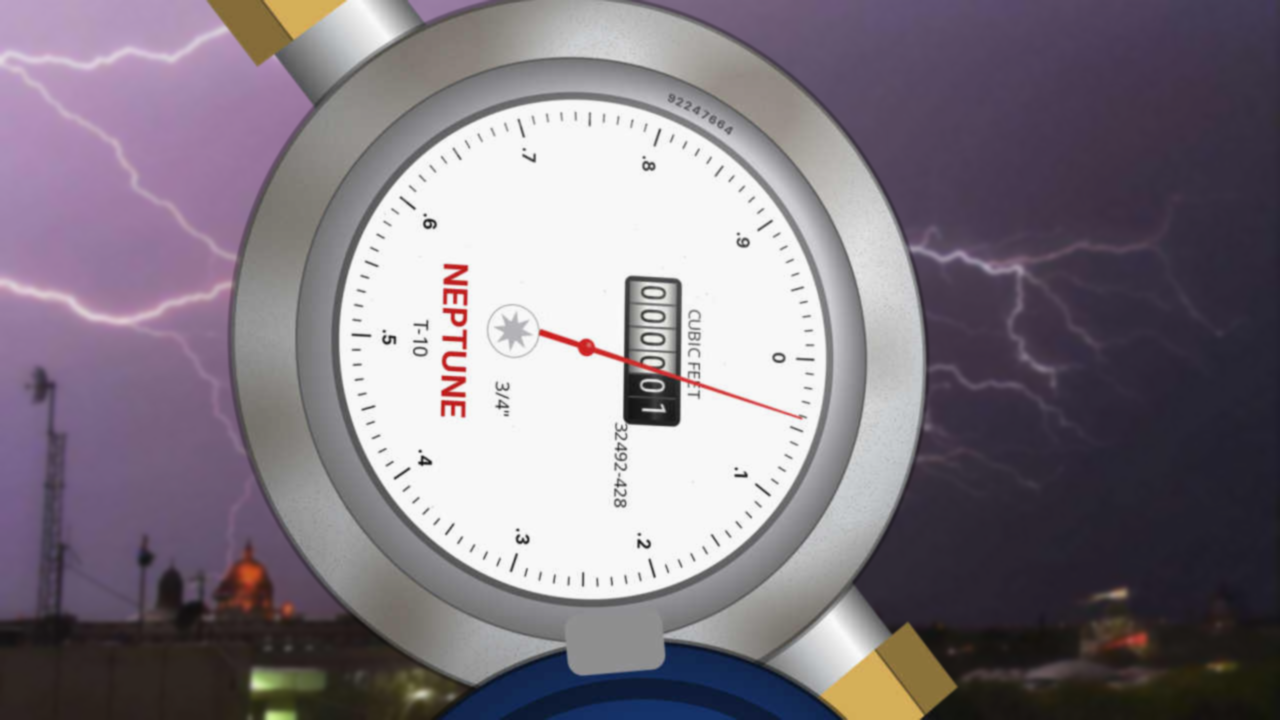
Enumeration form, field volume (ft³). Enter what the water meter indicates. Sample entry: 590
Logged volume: 1.04
